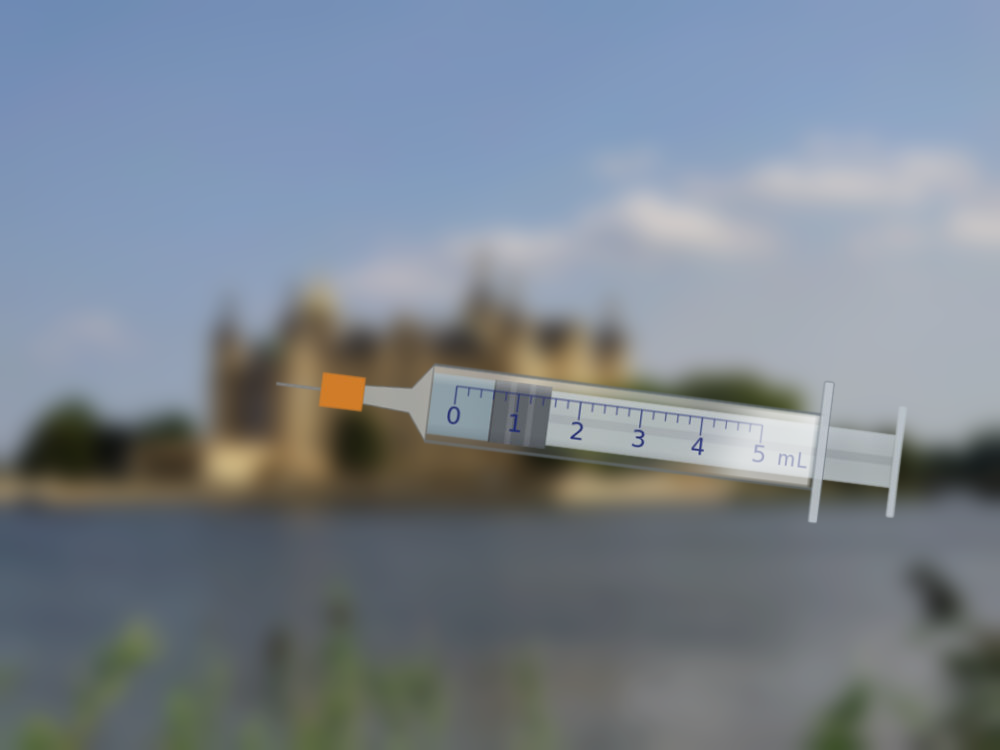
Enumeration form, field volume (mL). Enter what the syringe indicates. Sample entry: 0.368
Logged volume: 0.6
